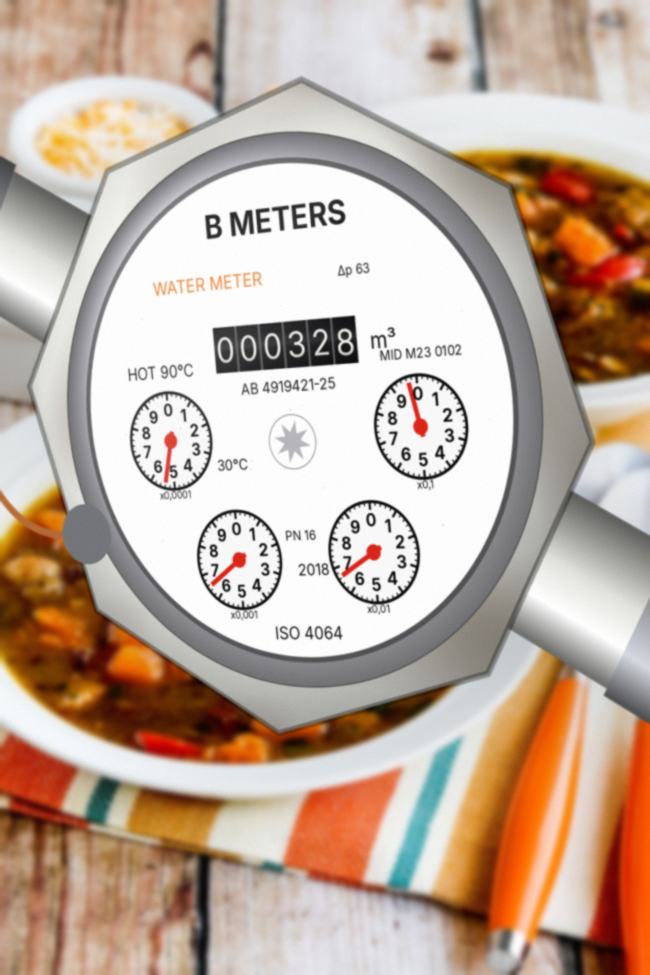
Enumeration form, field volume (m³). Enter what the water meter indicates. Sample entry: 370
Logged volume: 327.9665
